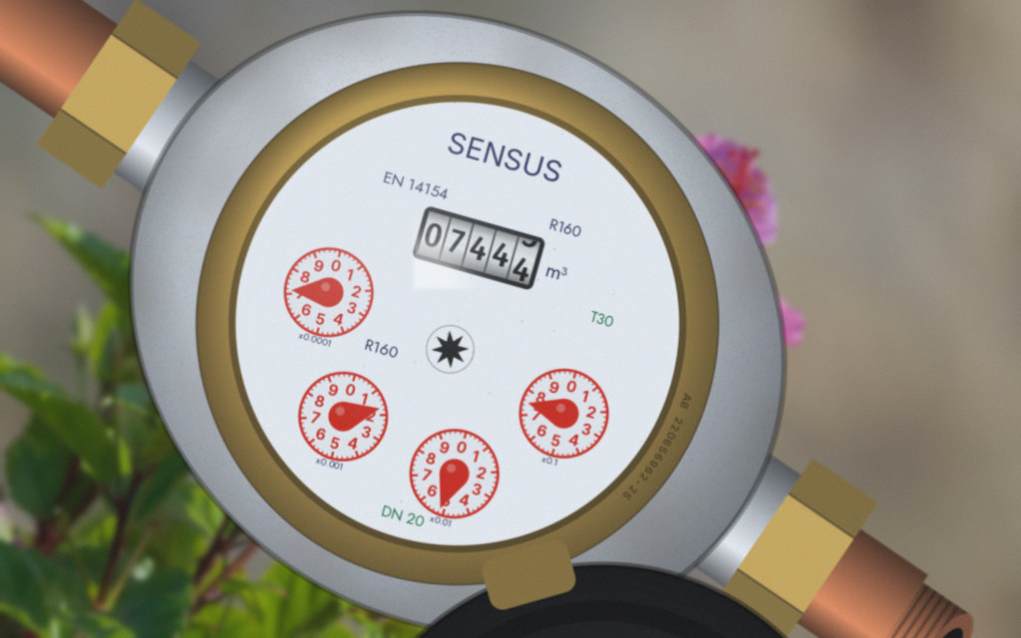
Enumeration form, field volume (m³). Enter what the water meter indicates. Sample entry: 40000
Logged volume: 7443.7517
